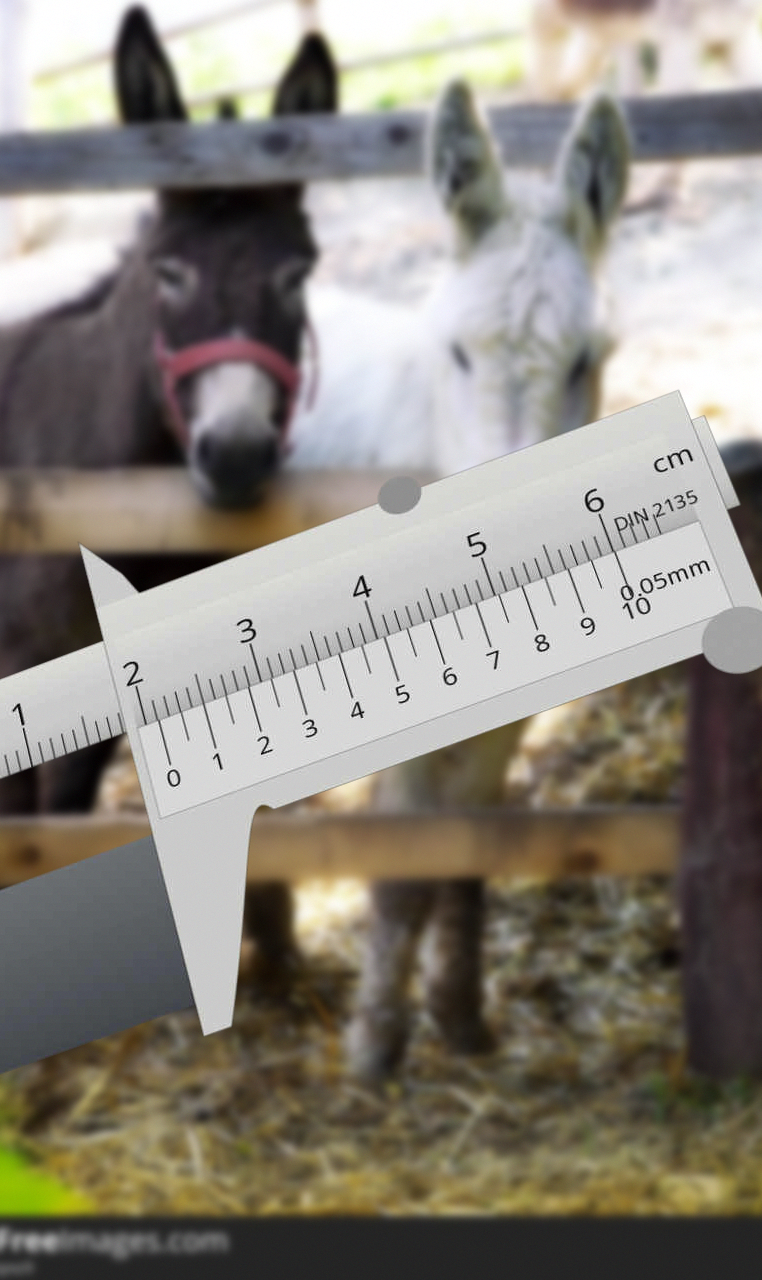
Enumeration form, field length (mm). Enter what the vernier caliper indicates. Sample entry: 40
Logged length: 21.1
